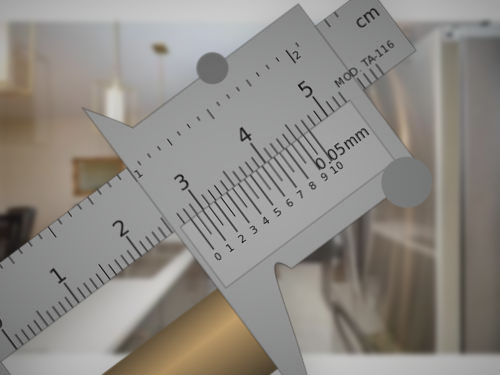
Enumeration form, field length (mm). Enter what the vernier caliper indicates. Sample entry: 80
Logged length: 28.0
